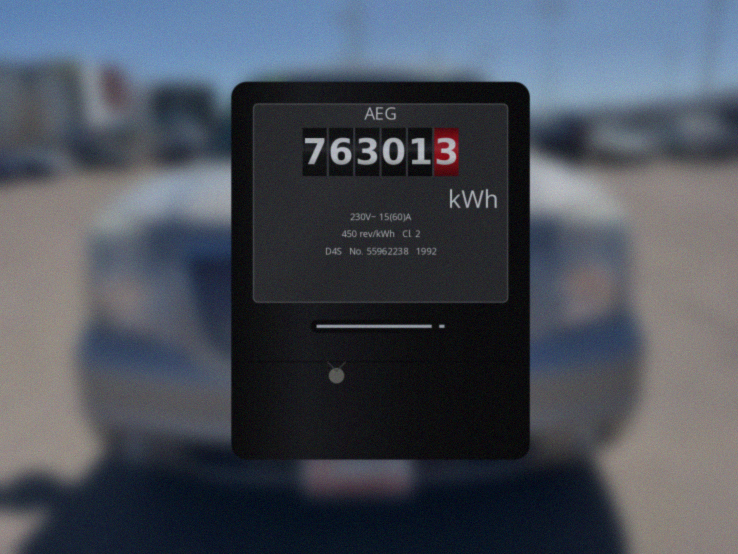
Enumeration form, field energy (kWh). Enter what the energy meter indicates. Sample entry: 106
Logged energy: 76301.3
